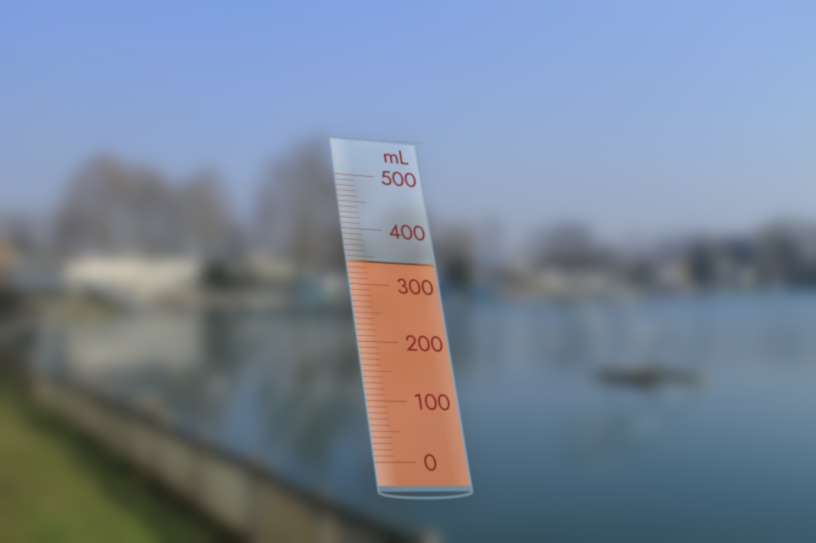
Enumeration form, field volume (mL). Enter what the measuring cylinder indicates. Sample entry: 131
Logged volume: 340
